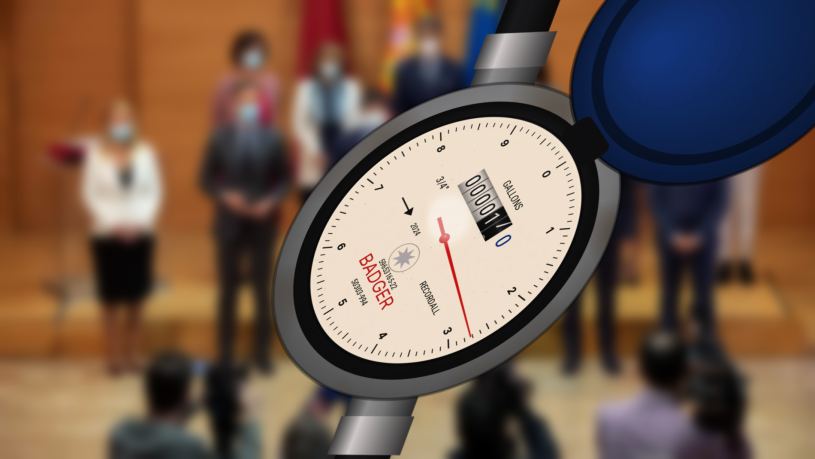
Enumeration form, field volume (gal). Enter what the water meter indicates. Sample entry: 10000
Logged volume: 172.7
